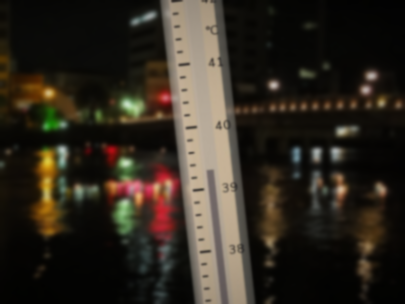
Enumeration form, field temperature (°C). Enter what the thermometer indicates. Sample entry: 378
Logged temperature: 39.3
